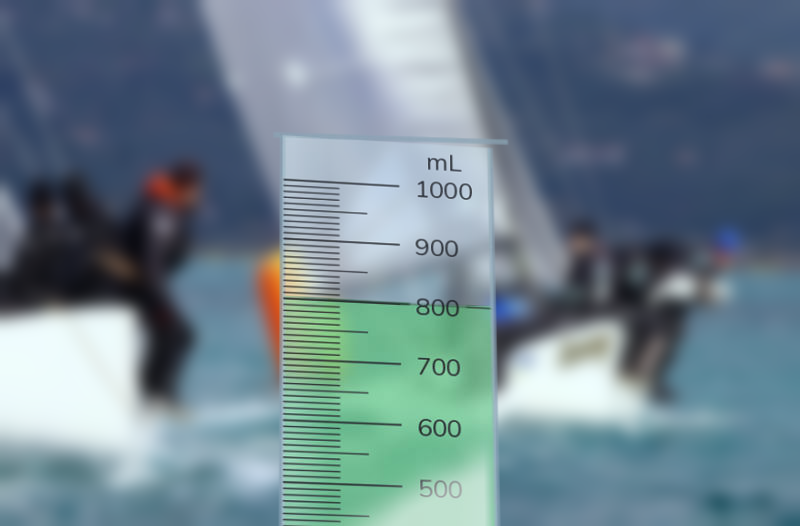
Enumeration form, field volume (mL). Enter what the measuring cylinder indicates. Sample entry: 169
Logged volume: 800
